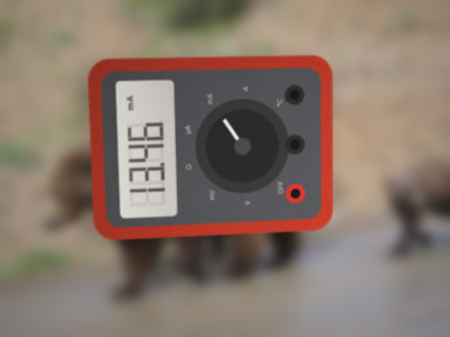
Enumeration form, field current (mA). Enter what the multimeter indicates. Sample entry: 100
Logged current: 13.46
